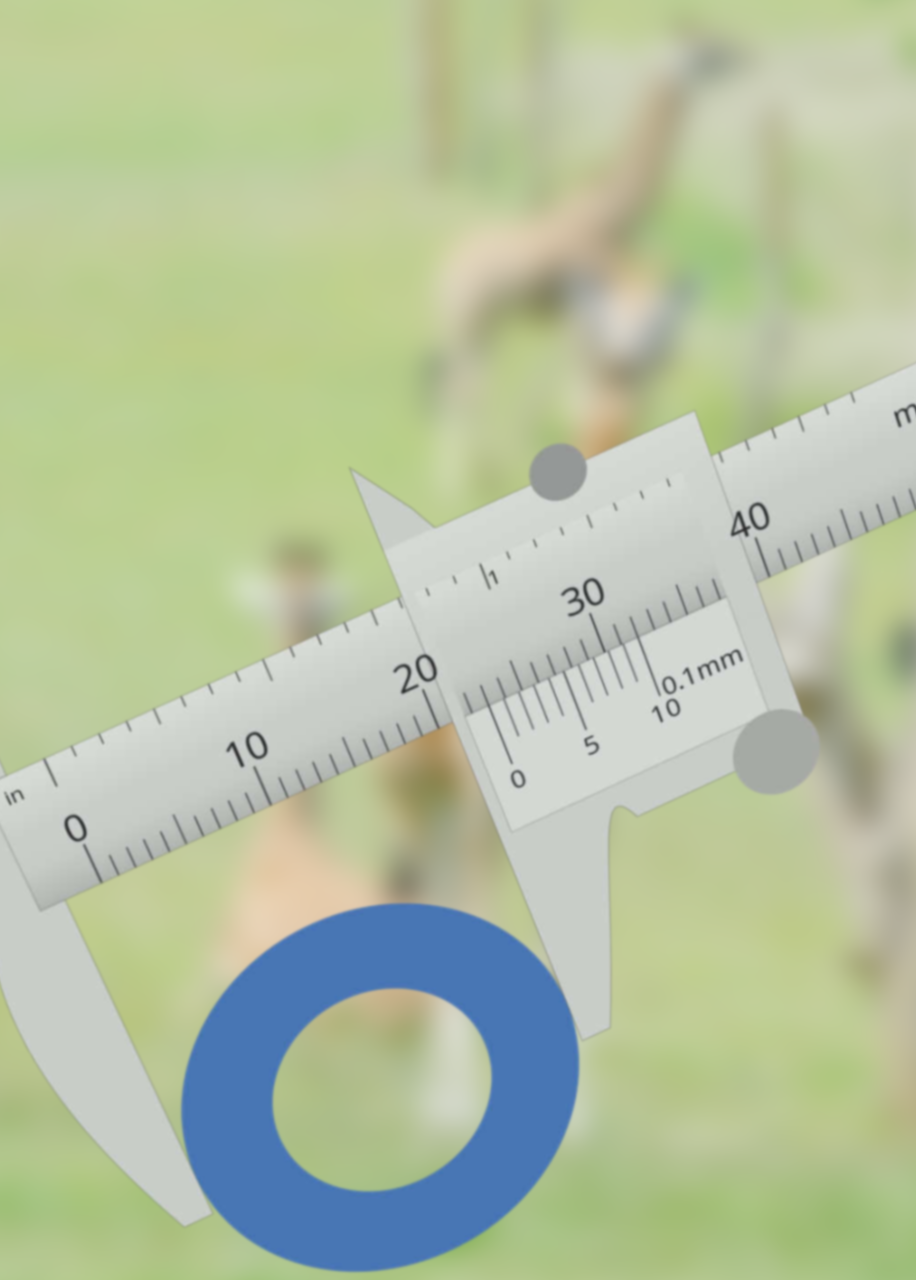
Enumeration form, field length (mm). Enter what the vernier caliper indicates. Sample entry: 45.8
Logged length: 23.0
